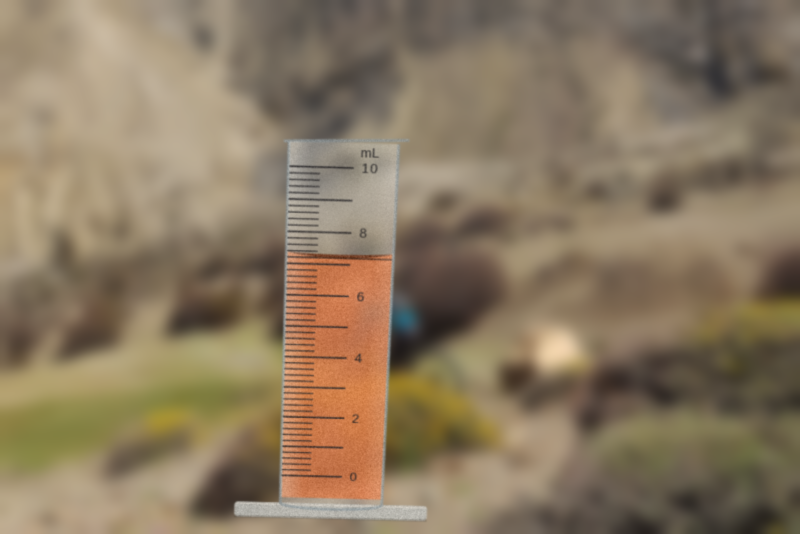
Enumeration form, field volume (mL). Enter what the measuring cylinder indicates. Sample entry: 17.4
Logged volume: 7.2
